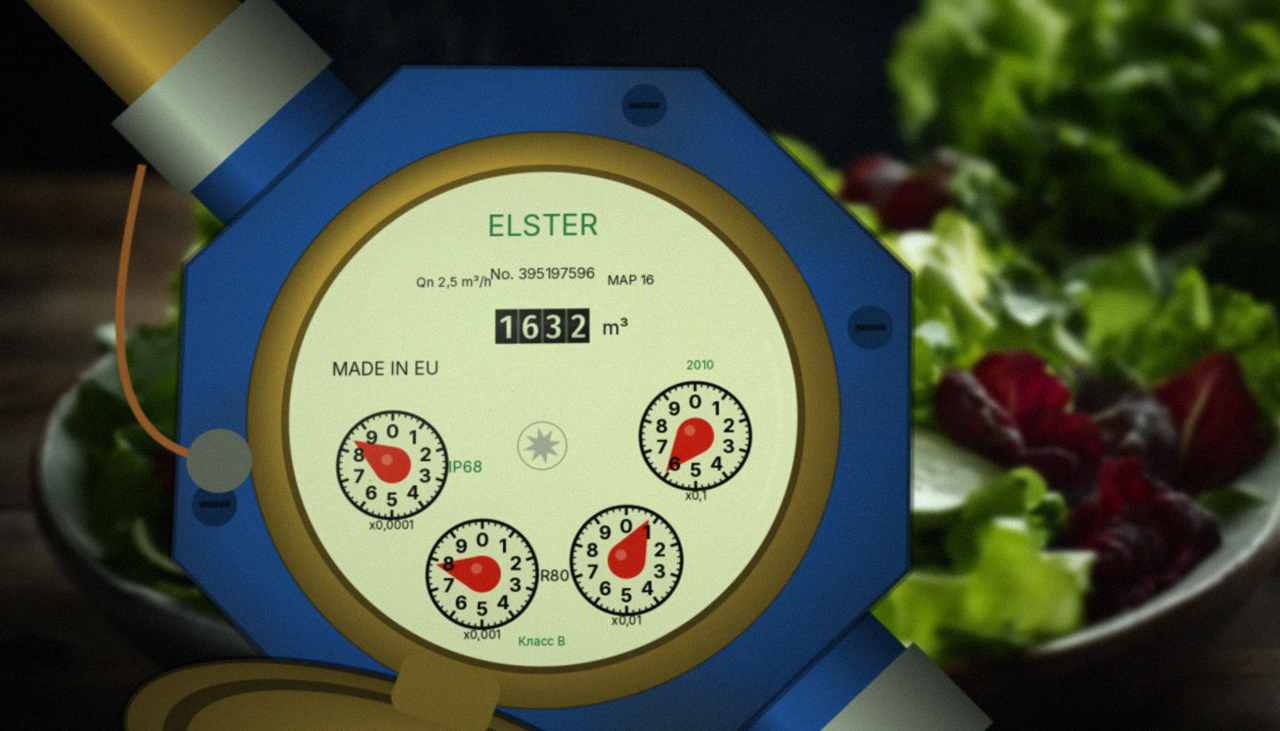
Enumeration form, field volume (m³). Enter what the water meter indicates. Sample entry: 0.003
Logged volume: 1632.6078
